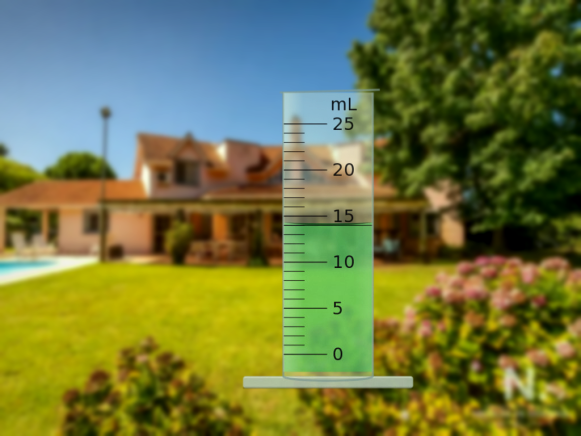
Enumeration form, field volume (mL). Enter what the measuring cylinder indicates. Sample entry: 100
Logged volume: 14
